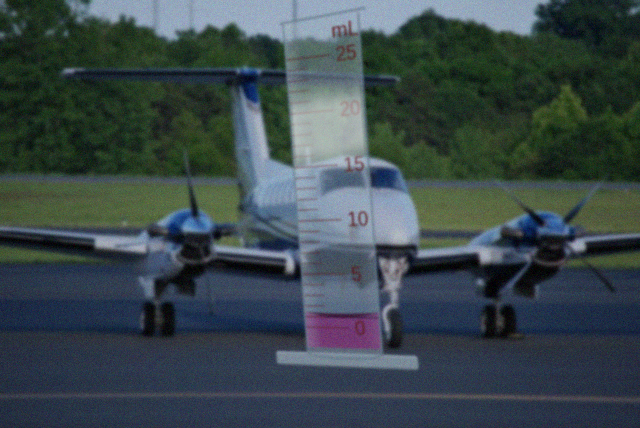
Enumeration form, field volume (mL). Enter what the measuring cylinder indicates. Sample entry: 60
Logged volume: 1
